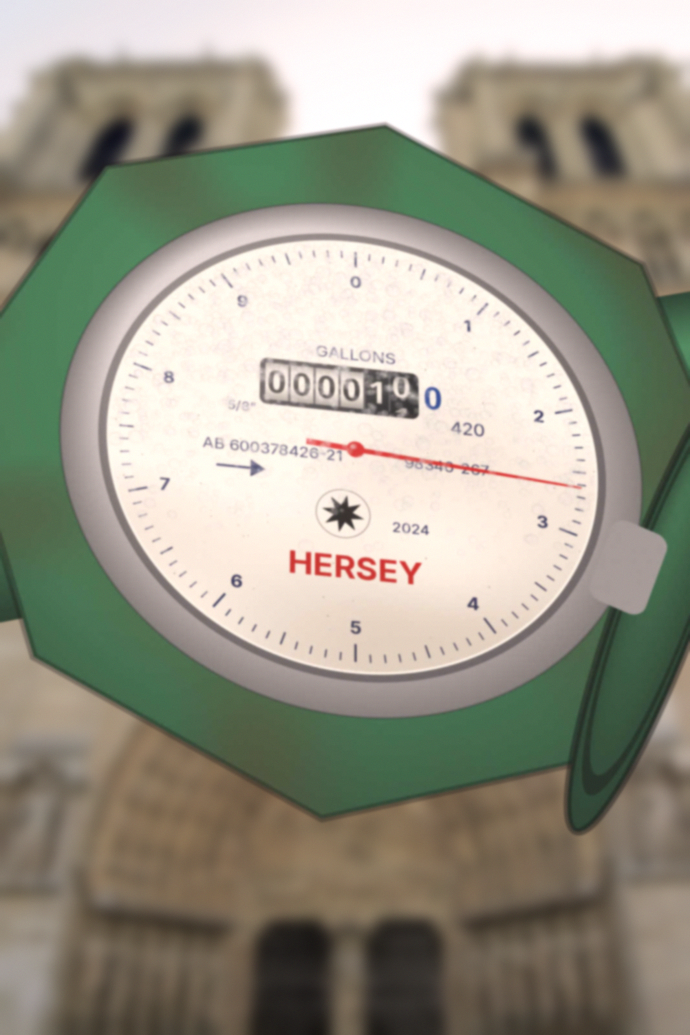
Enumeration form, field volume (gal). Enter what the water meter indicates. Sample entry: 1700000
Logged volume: 102.6
